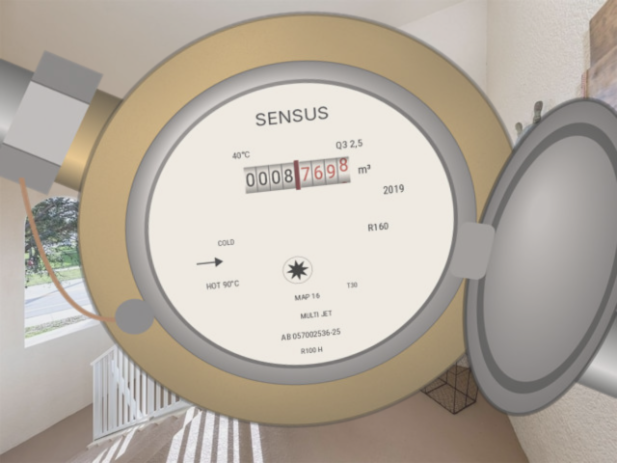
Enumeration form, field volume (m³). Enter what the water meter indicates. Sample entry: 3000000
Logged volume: 8.7698
